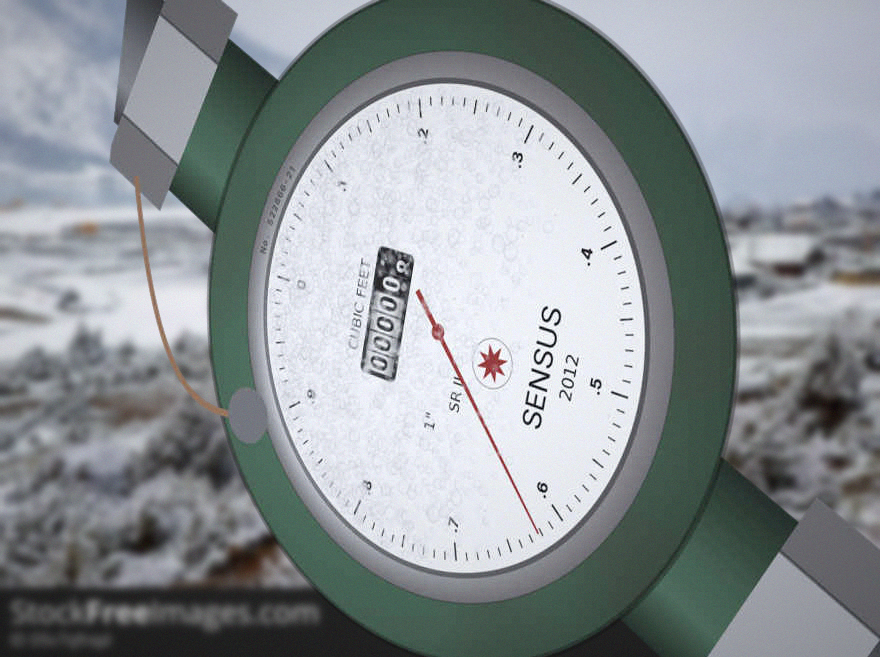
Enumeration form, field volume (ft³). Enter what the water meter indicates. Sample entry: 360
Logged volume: 7.62
